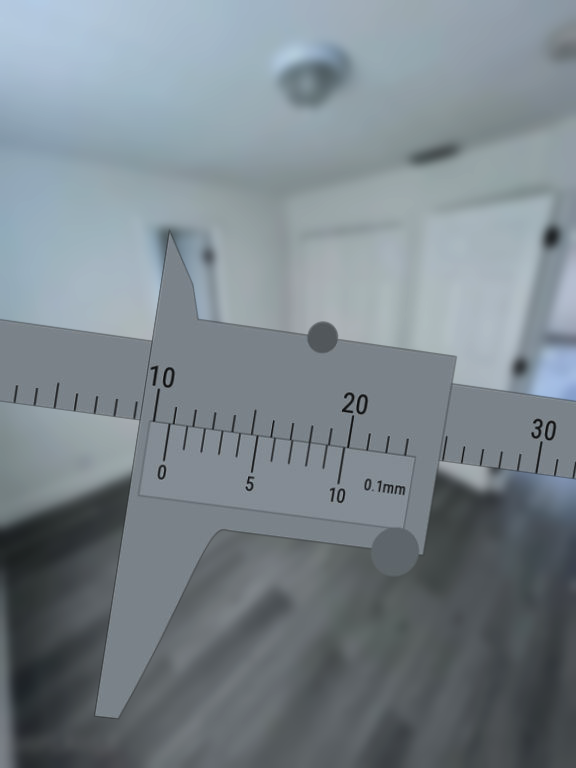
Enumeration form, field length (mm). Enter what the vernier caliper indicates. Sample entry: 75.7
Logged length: 10.8
